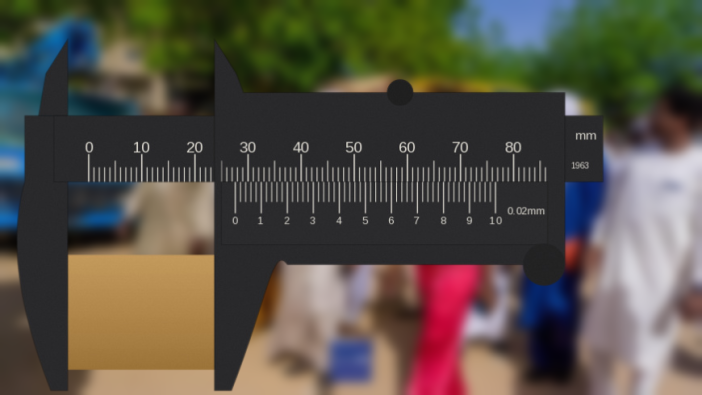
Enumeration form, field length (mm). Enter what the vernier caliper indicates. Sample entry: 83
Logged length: 27.6
